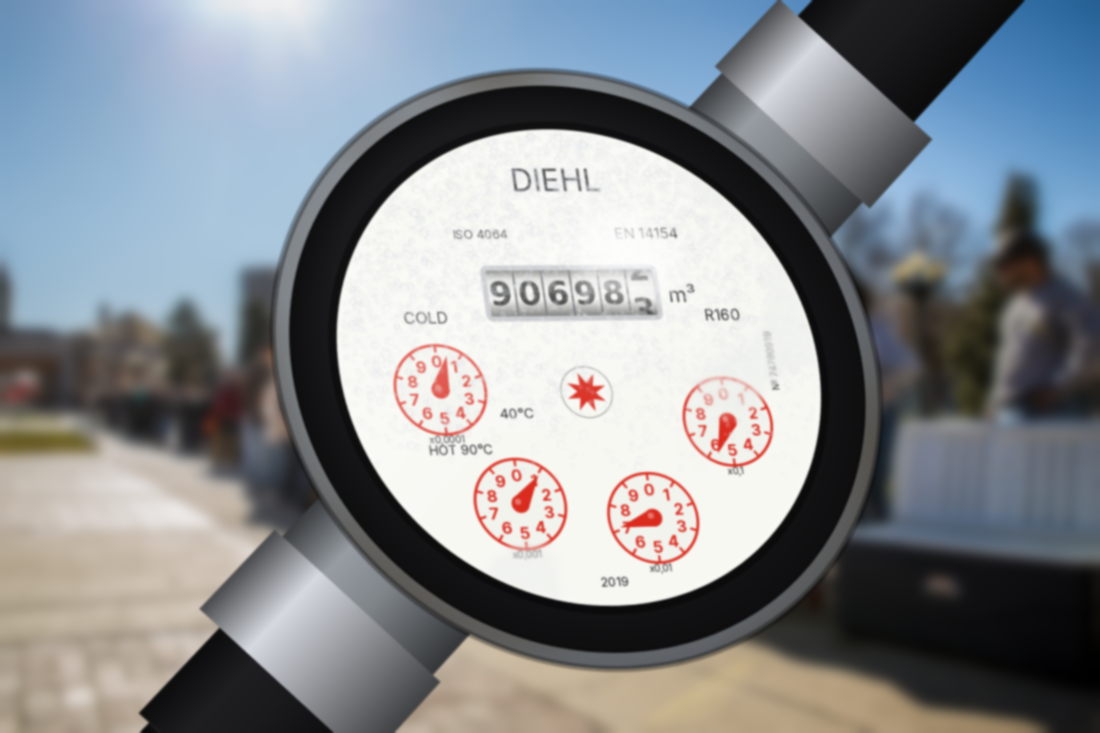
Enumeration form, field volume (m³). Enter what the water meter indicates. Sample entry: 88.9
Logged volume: 906982.5710
